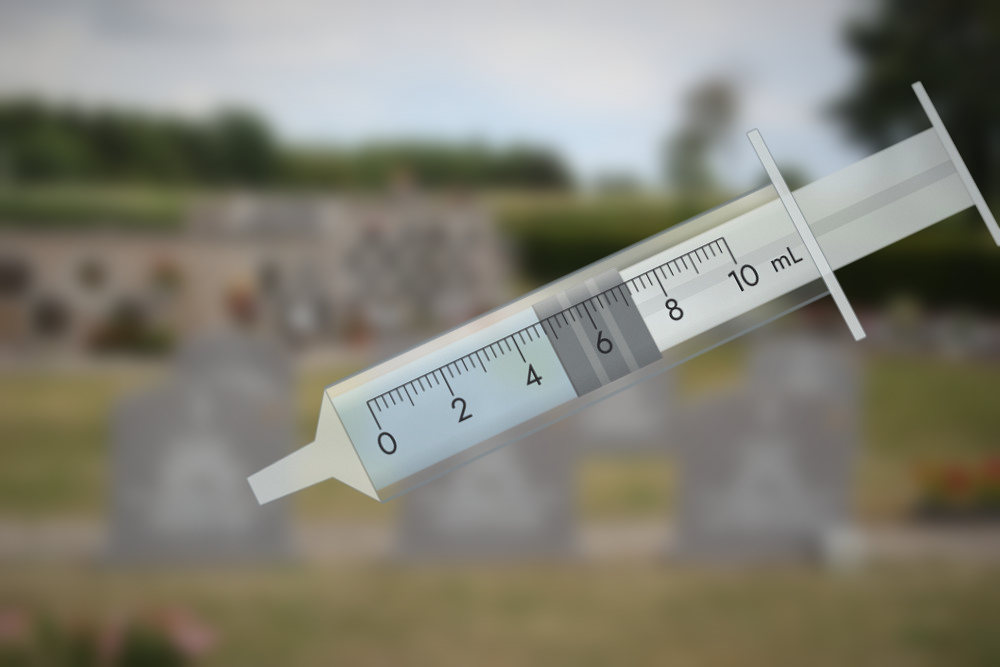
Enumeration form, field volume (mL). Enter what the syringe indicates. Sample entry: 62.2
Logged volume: 4.8
